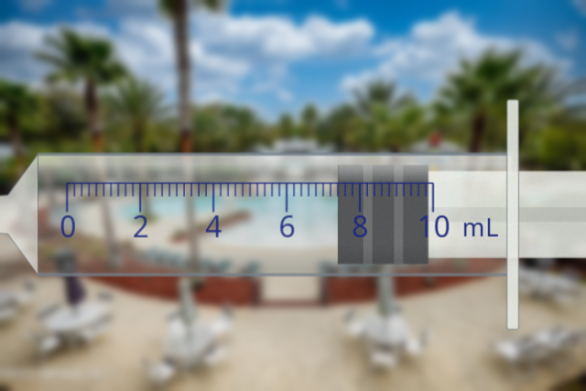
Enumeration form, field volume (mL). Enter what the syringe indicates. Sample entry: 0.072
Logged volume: 7.4
